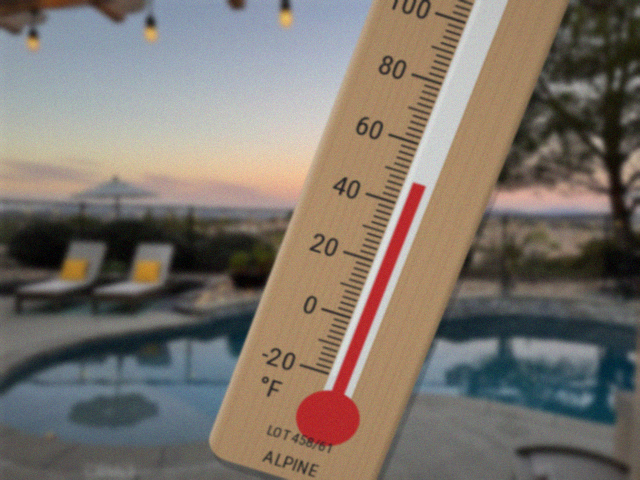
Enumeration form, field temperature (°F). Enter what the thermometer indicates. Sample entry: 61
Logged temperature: 48
